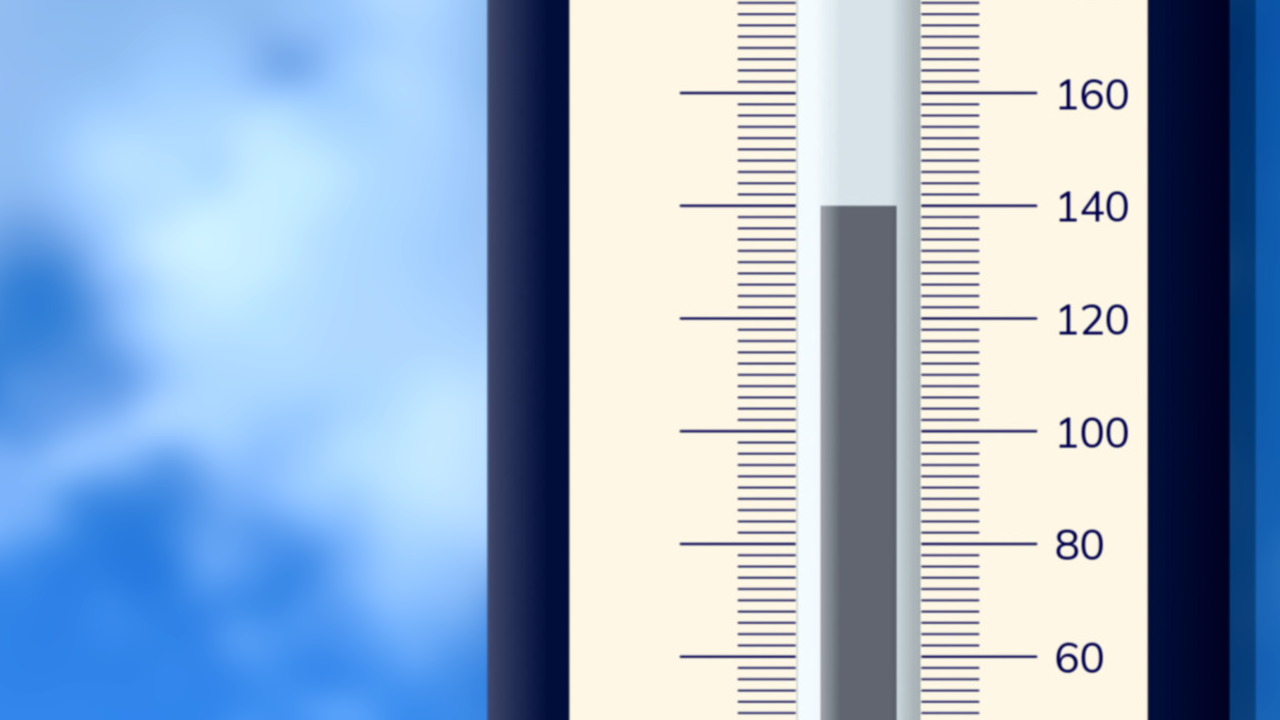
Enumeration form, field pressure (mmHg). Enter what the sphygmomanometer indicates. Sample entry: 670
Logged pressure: 140
